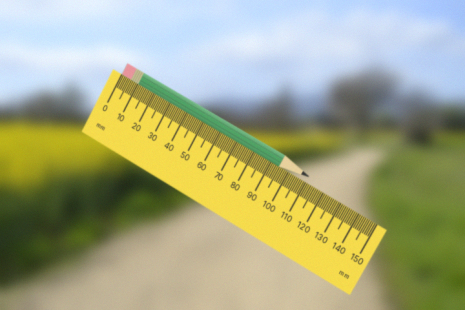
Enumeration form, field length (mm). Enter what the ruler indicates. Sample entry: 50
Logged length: 110
